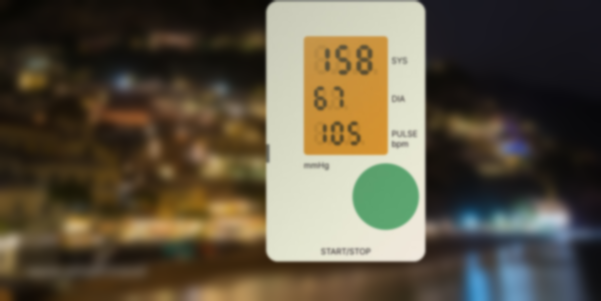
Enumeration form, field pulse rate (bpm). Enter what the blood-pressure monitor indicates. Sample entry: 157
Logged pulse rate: 105
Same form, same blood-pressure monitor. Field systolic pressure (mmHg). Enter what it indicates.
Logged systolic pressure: 158
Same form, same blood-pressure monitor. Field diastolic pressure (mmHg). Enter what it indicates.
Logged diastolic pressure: 67
